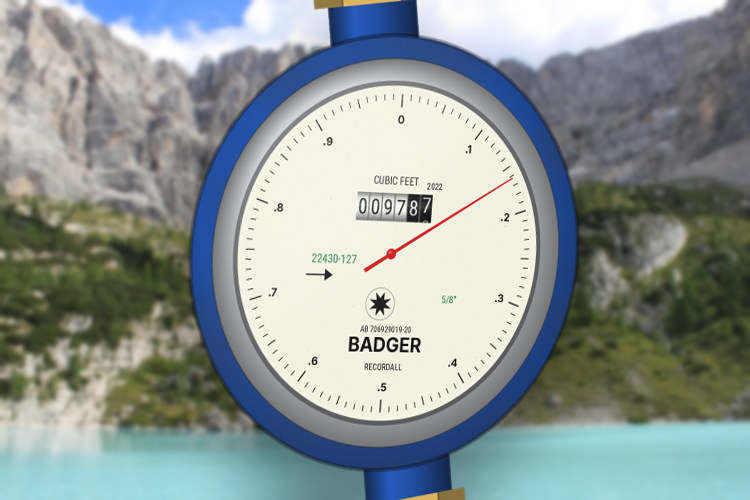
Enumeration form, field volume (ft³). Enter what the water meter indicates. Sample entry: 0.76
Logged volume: 9787.16
